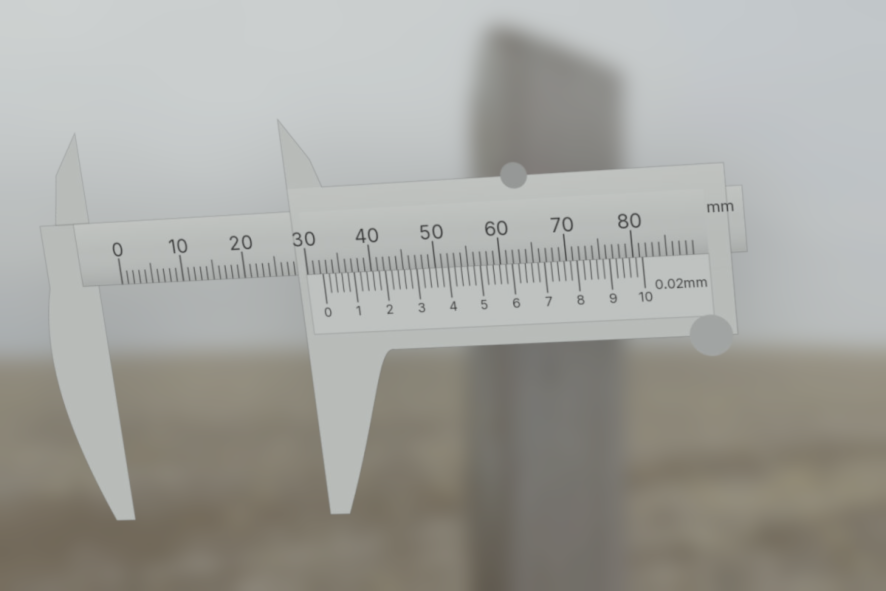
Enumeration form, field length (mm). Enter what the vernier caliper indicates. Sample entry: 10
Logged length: 32.4
